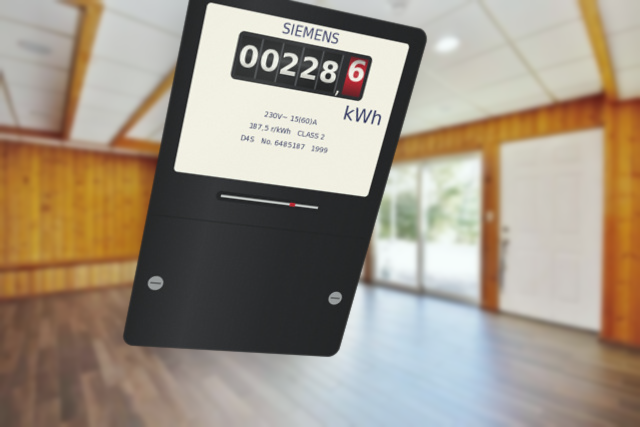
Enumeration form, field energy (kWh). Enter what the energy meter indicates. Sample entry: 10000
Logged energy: 228.6
